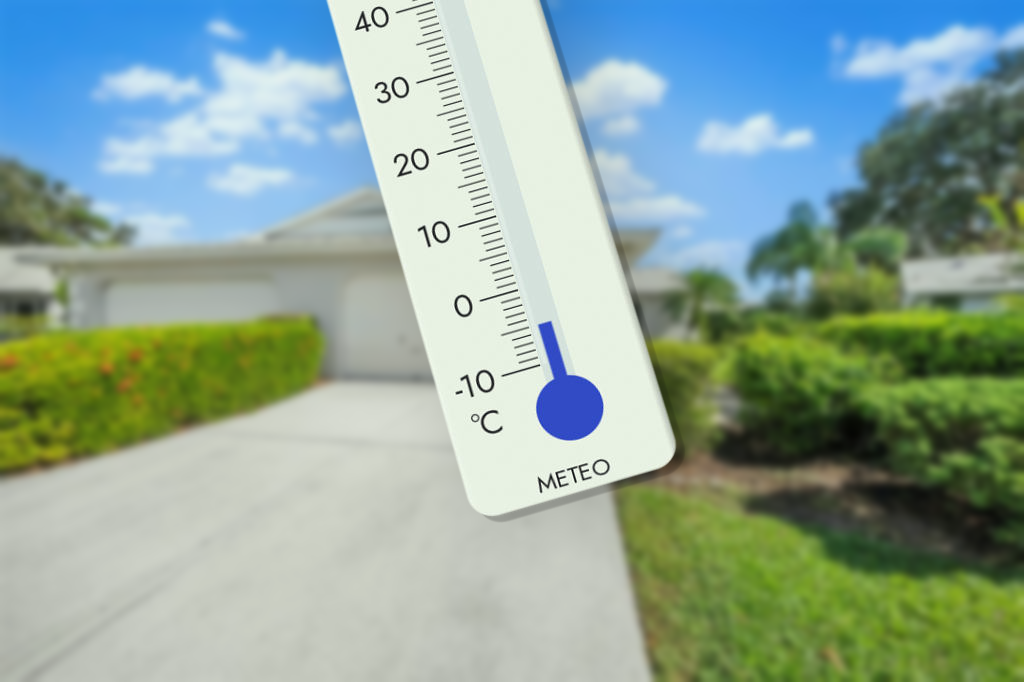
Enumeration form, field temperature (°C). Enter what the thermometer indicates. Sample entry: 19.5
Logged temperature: -5
